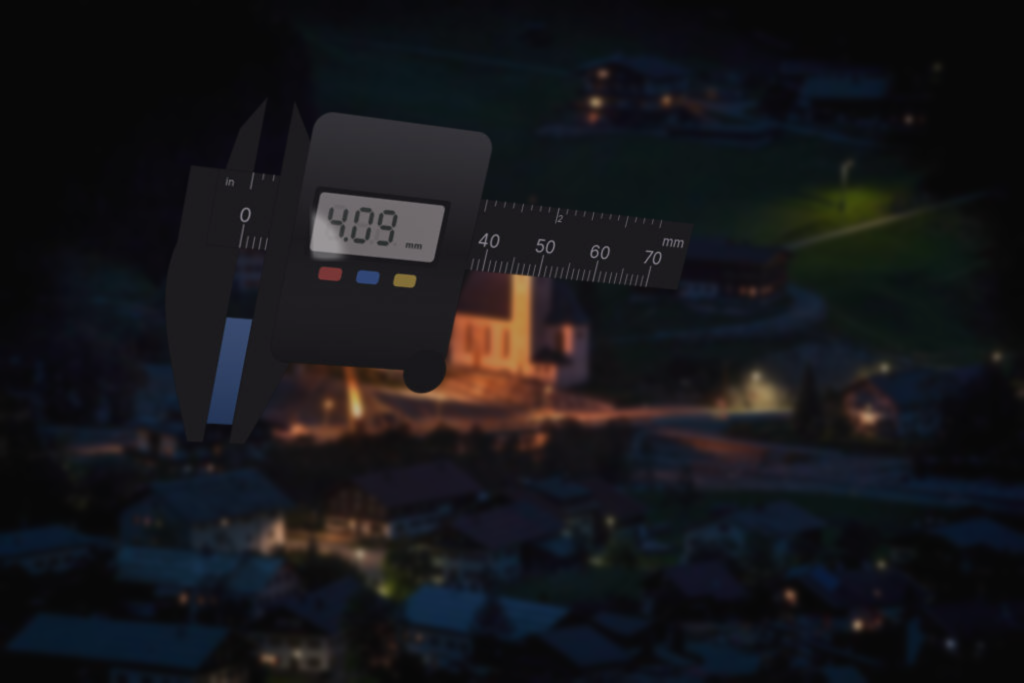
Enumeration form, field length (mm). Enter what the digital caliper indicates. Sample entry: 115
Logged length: 4.09
